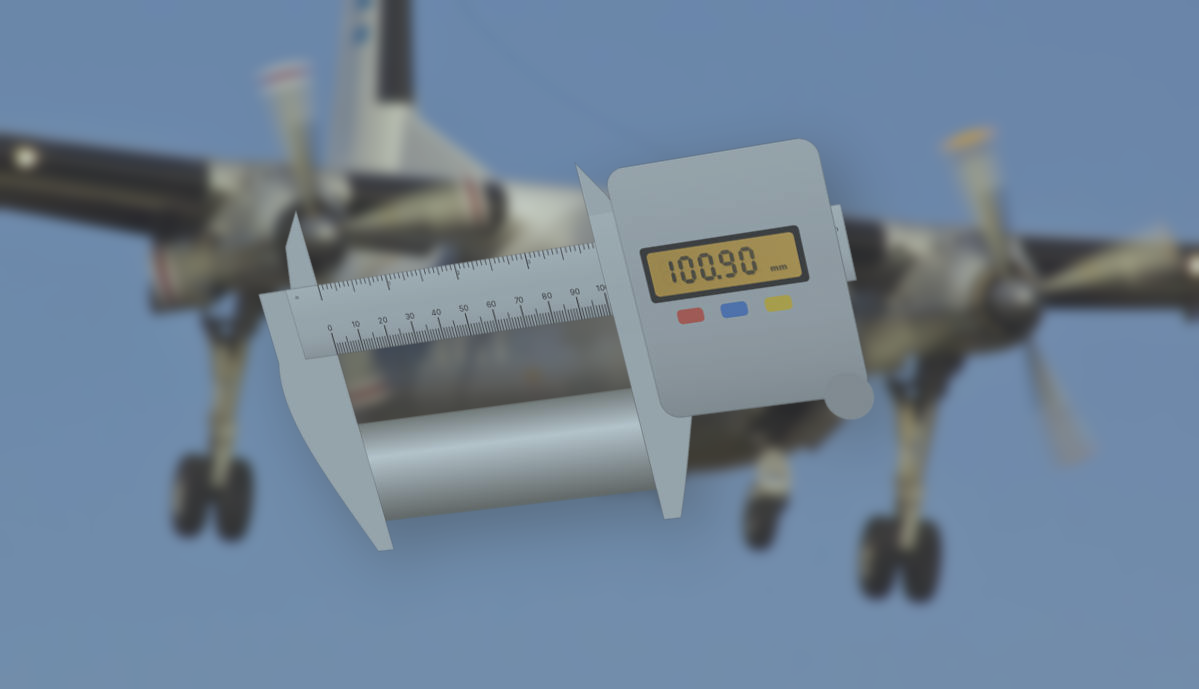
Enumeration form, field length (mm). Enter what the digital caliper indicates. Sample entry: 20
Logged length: 100.90
